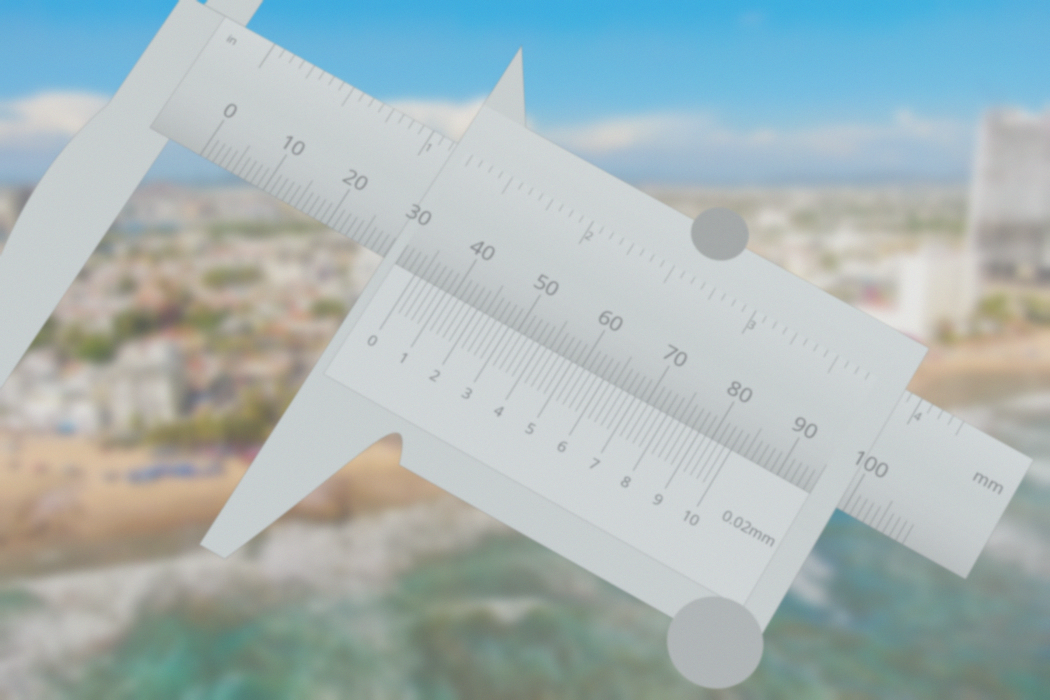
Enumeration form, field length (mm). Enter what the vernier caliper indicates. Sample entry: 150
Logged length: 34.0
